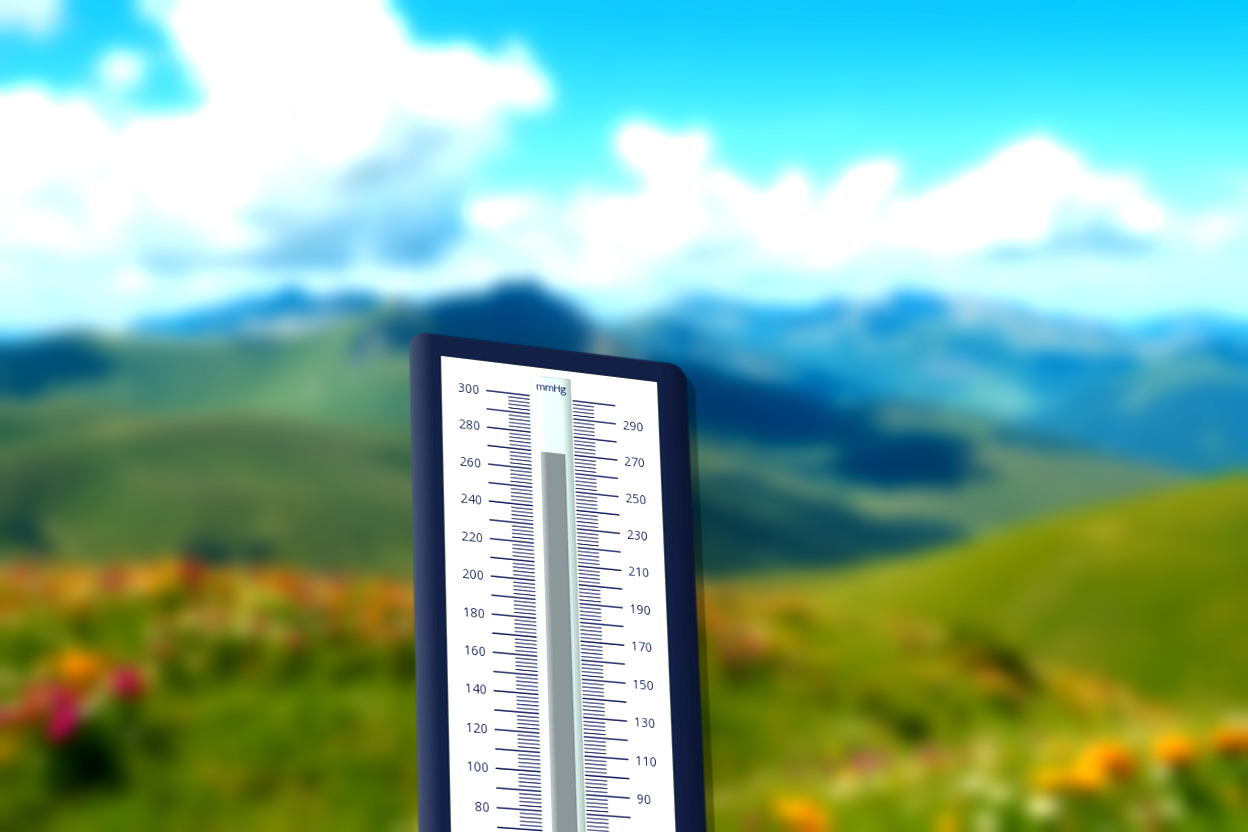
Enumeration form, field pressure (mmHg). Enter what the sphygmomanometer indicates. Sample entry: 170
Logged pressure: 270
